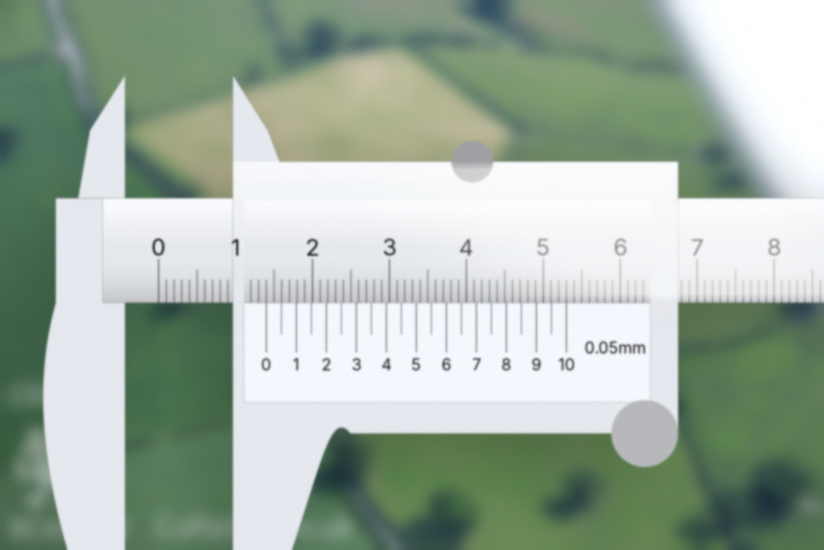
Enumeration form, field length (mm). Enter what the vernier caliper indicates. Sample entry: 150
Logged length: 14.0
